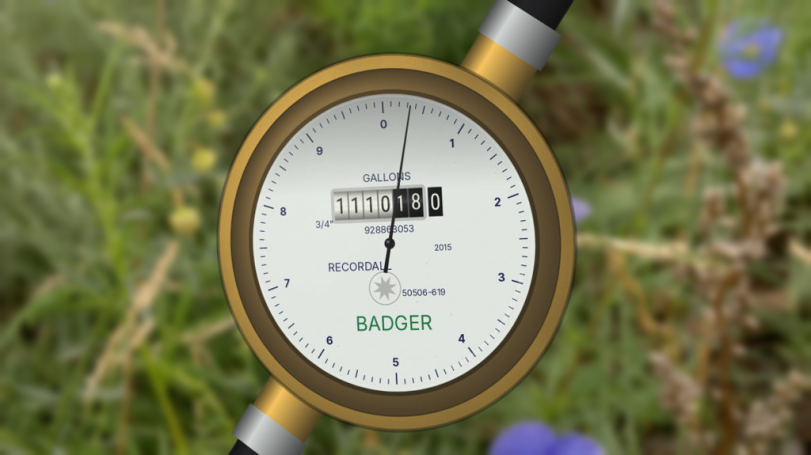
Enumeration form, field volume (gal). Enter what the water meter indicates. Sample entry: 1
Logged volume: 1110180.3
